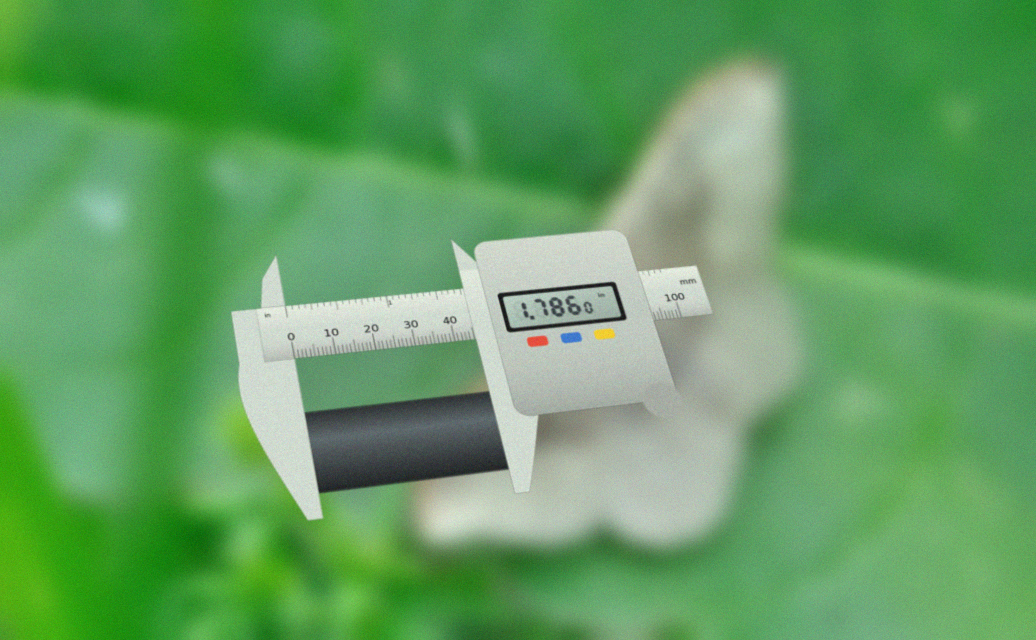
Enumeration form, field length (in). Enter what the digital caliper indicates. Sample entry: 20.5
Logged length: 1.7860
